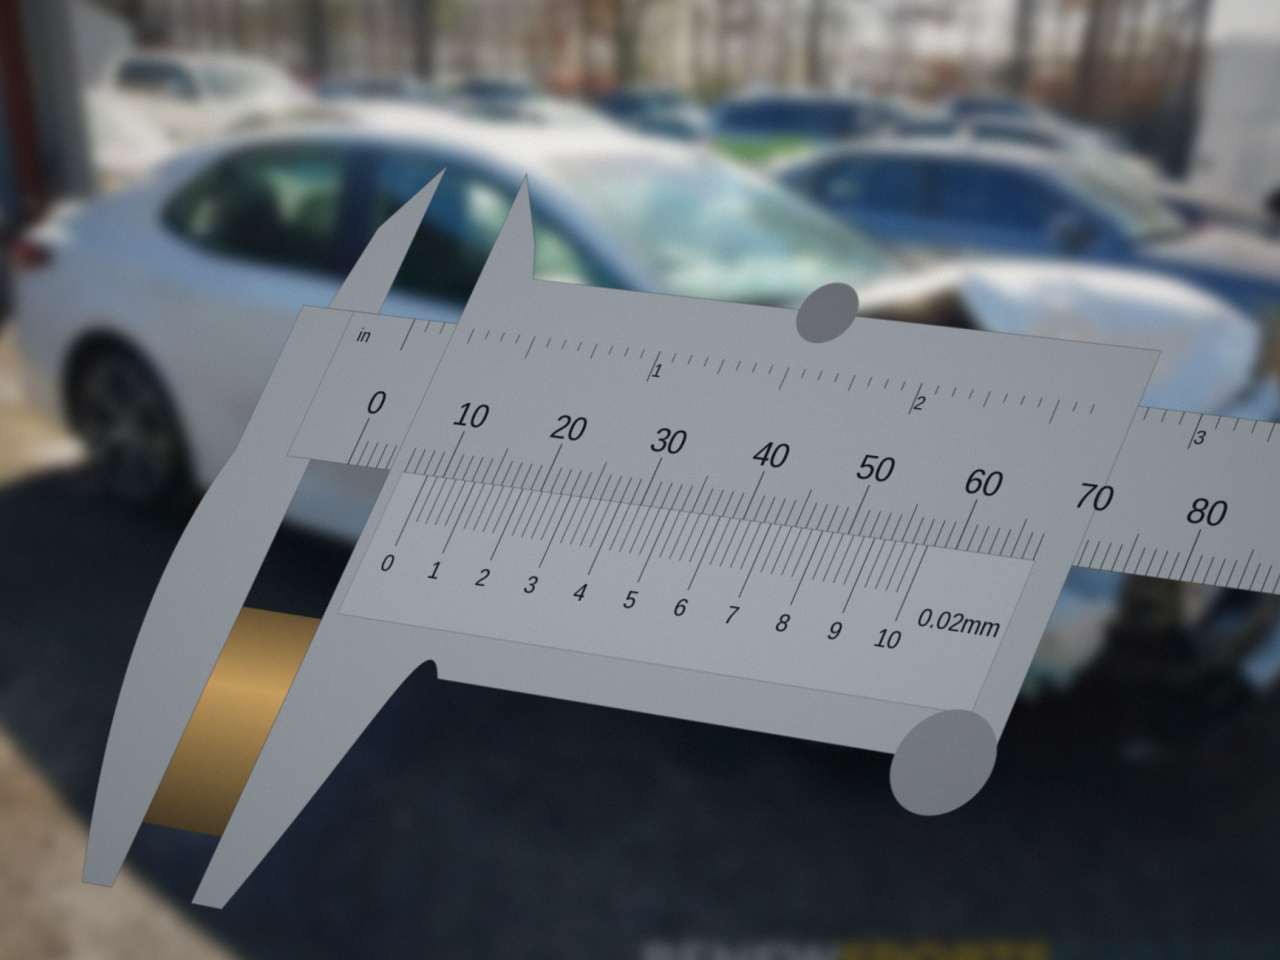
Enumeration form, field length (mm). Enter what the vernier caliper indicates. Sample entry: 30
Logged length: 8.4
